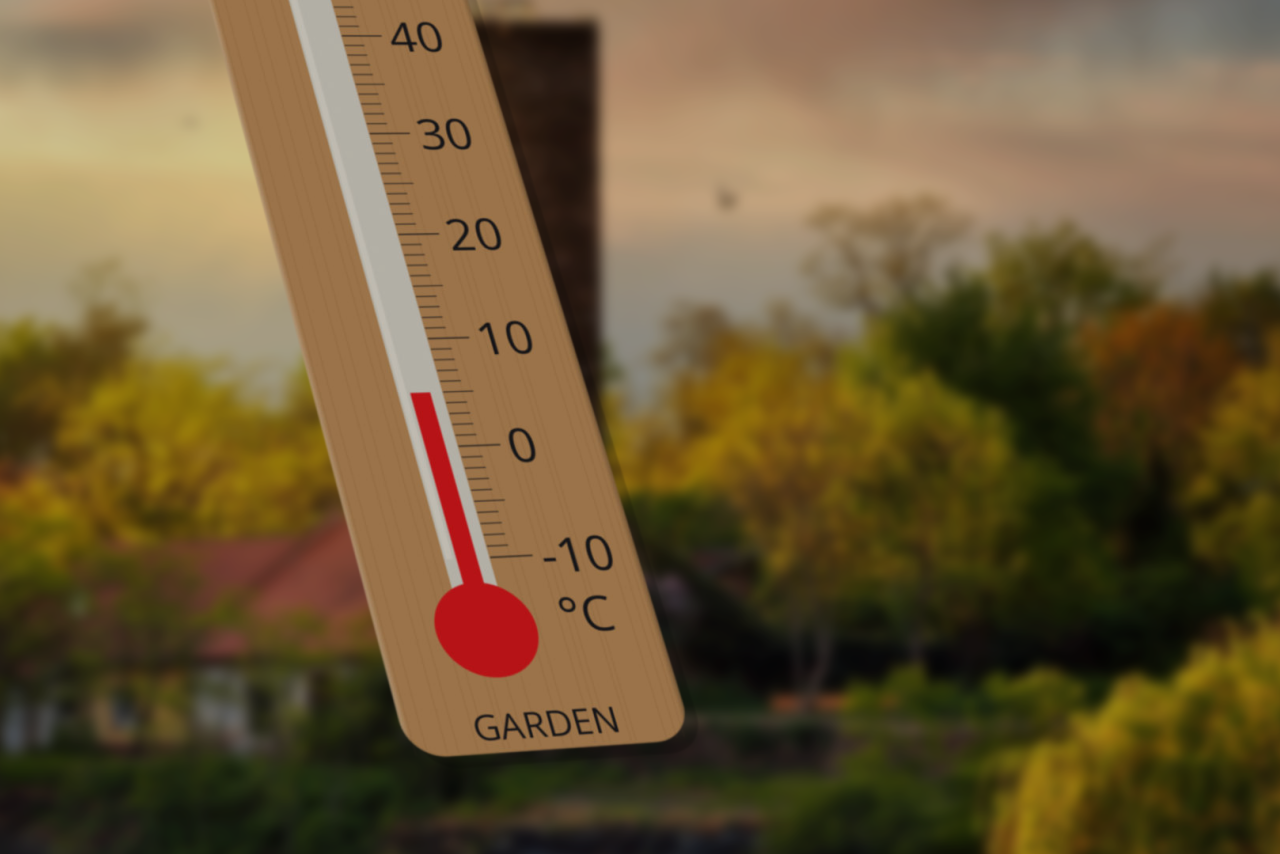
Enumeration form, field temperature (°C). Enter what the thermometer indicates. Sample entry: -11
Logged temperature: 5
